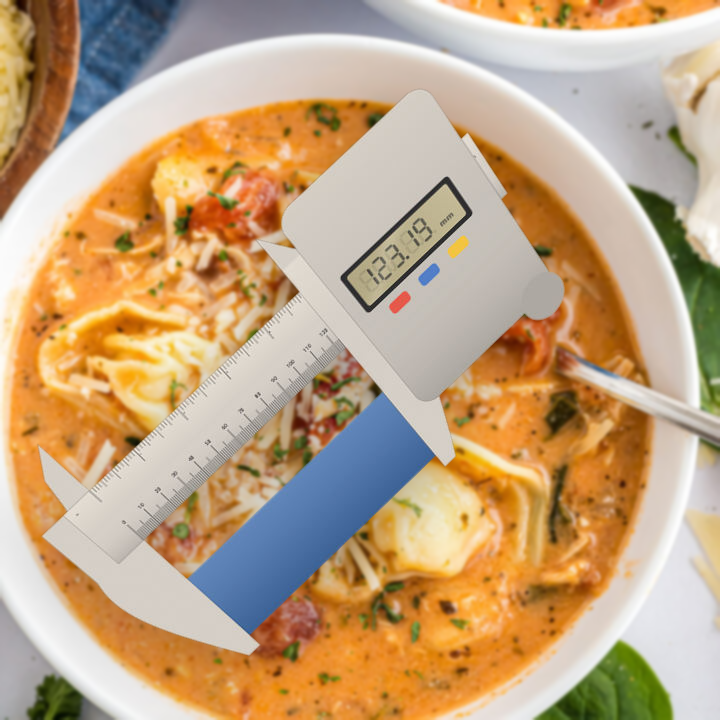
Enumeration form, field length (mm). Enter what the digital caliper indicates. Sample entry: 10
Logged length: 123.19
